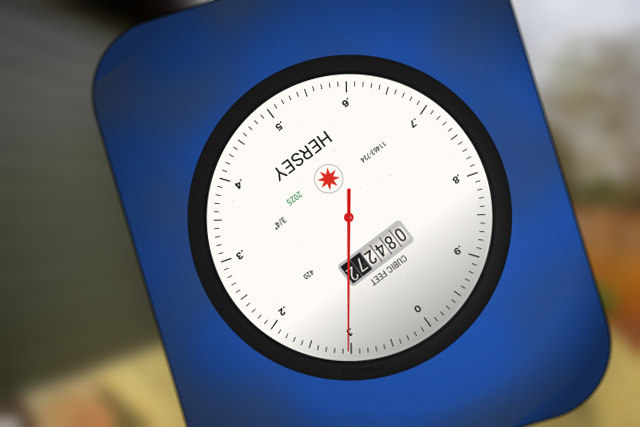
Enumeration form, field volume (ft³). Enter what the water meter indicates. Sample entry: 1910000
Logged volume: 84272.10
